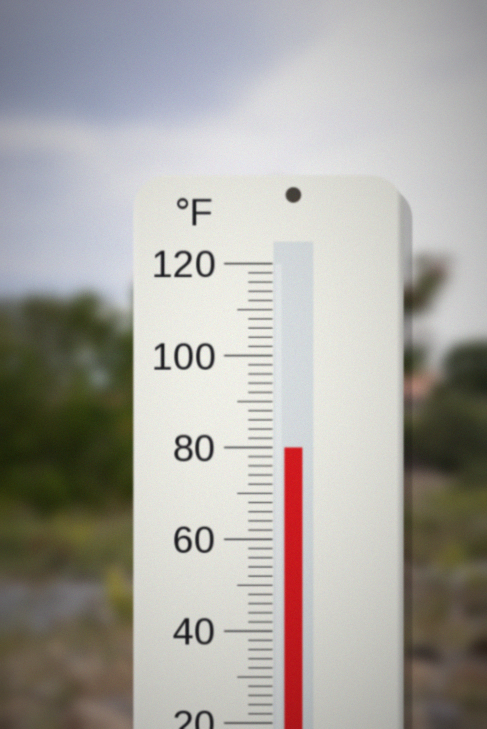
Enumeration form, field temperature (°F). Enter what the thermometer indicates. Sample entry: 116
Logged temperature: 80
